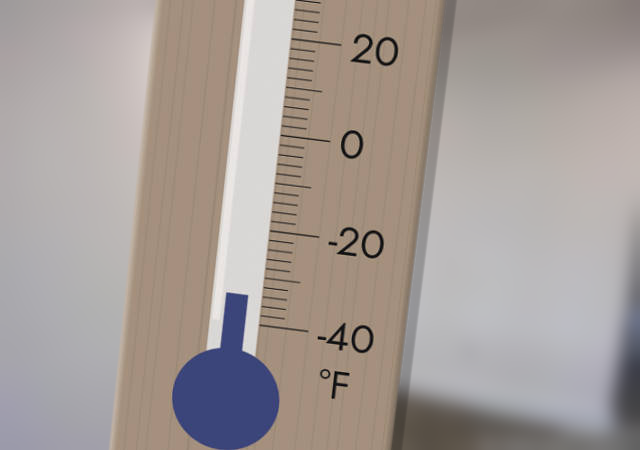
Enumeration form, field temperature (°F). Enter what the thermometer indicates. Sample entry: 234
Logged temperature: -34
